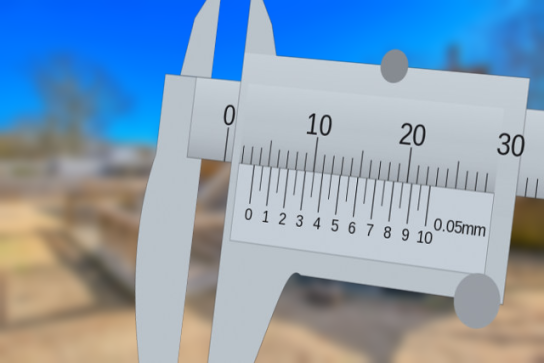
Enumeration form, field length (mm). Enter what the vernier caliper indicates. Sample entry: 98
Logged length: 3.4
